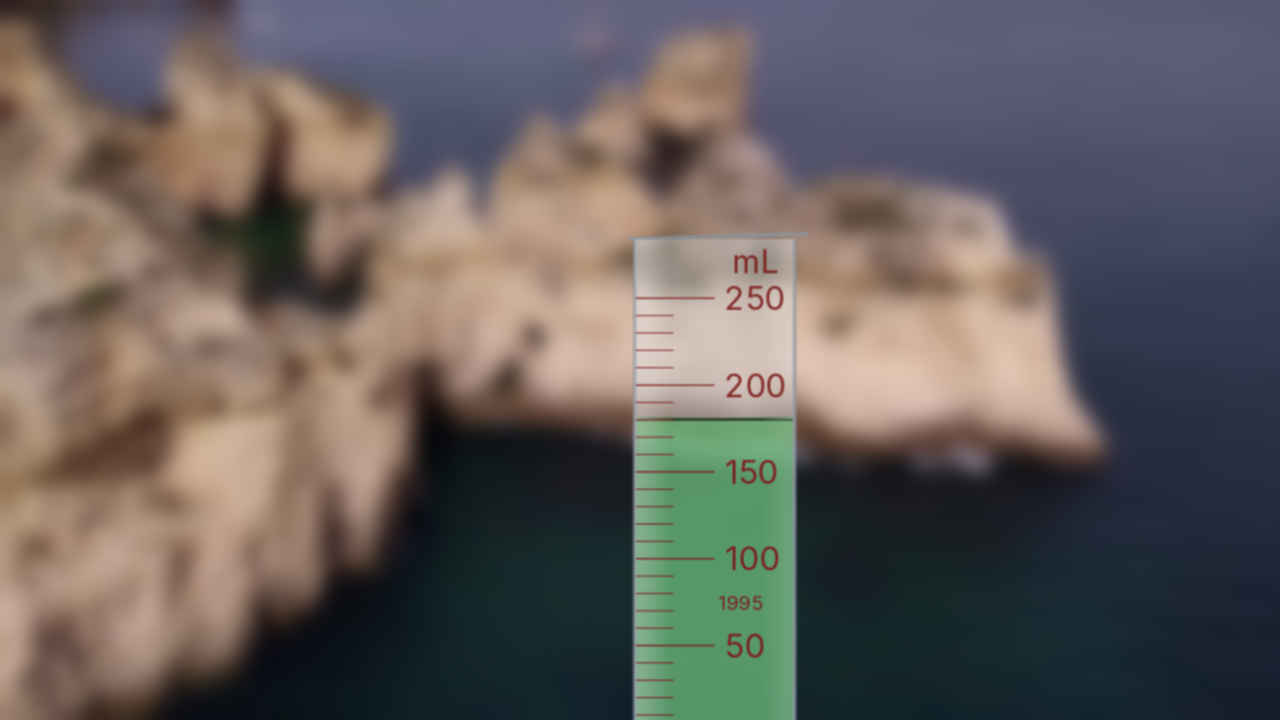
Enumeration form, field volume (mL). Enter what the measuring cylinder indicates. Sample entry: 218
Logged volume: 180
